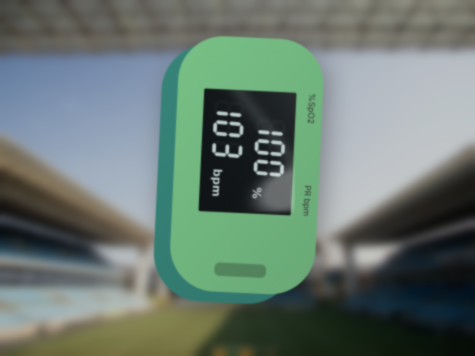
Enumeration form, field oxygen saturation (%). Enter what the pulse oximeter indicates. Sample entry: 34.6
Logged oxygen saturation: 100
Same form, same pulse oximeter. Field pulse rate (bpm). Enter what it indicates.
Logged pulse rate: 103
